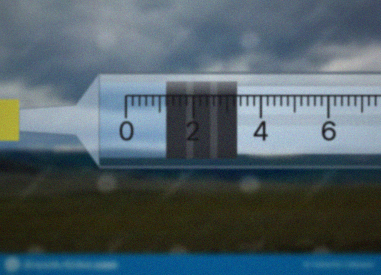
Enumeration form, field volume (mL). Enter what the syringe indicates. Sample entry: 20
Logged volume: 1.2
